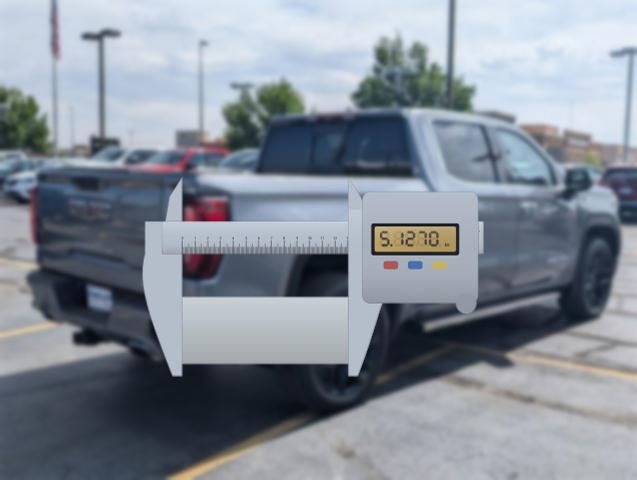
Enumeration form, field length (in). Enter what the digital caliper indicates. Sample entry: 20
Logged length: 5.1270
